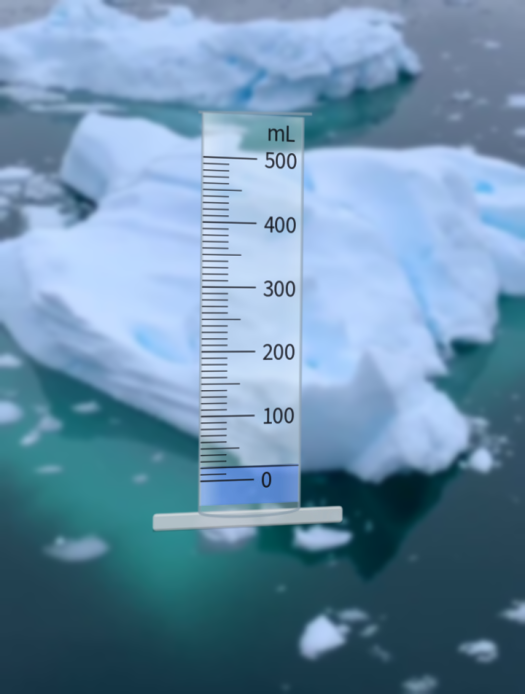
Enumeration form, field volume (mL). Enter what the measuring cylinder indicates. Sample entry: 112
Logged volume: 20
